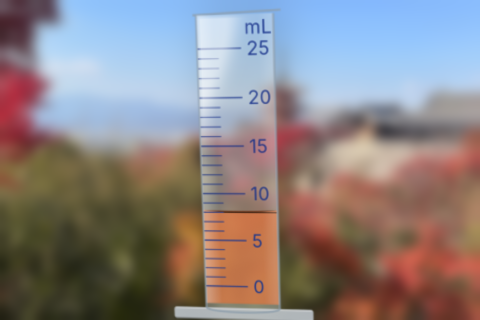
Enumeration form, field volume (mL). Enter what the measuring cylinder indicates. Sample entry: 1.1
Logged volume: 8
